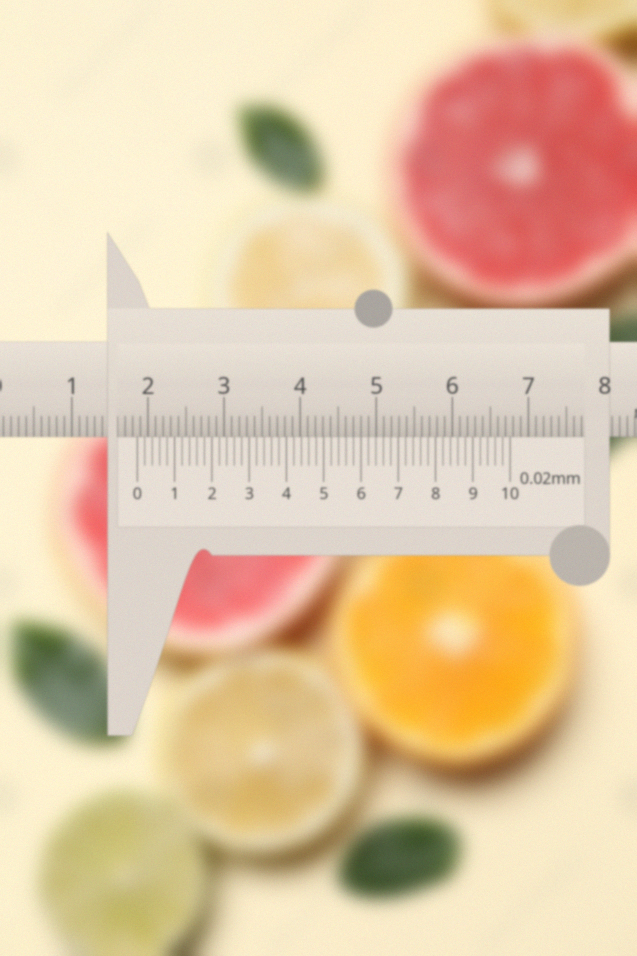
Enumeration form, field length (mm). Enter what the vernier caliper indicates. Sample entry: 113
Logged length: 18.6
